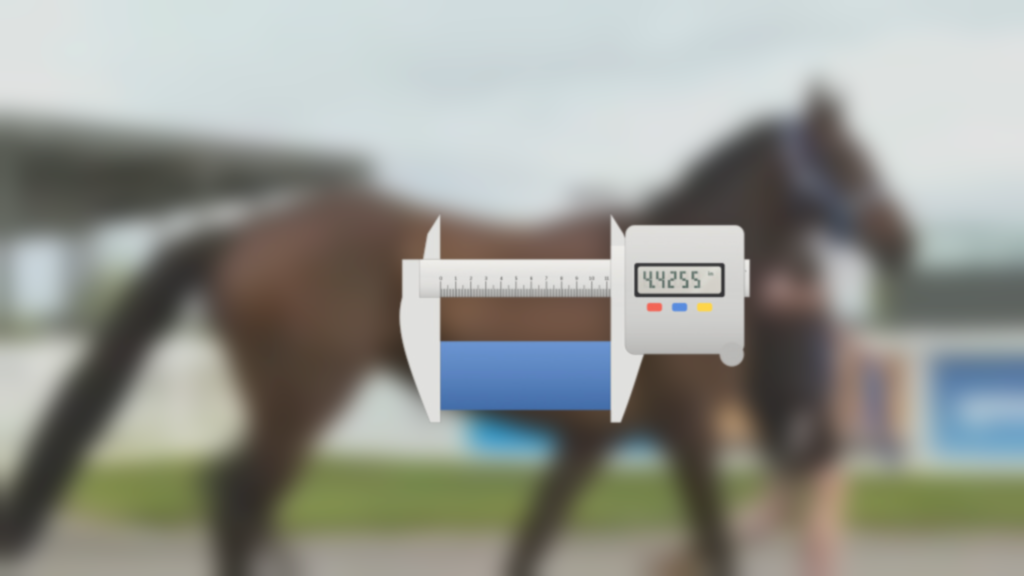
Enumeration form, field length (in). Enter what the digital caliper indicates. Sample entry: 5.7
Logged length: 4.4255
